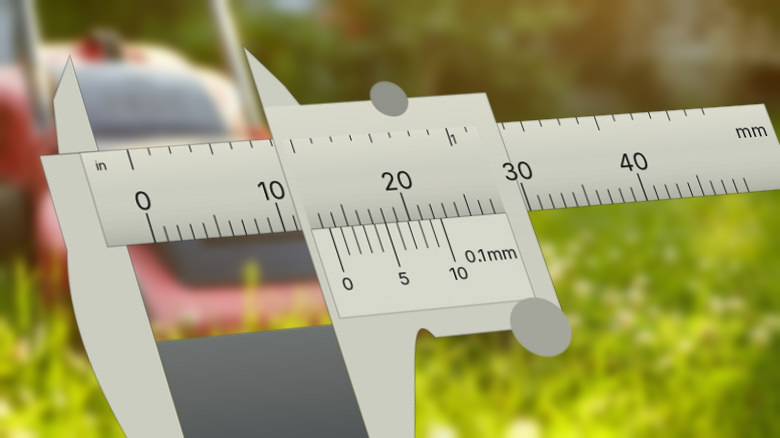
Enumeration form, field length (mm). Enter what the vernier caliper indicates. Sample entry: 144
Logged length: 13.5
